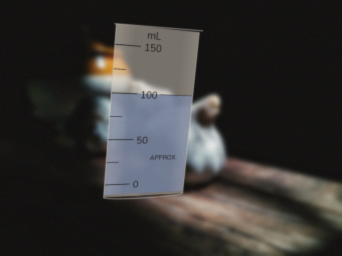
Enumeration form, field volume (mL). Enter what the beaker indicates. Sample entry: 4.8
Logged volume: 100
